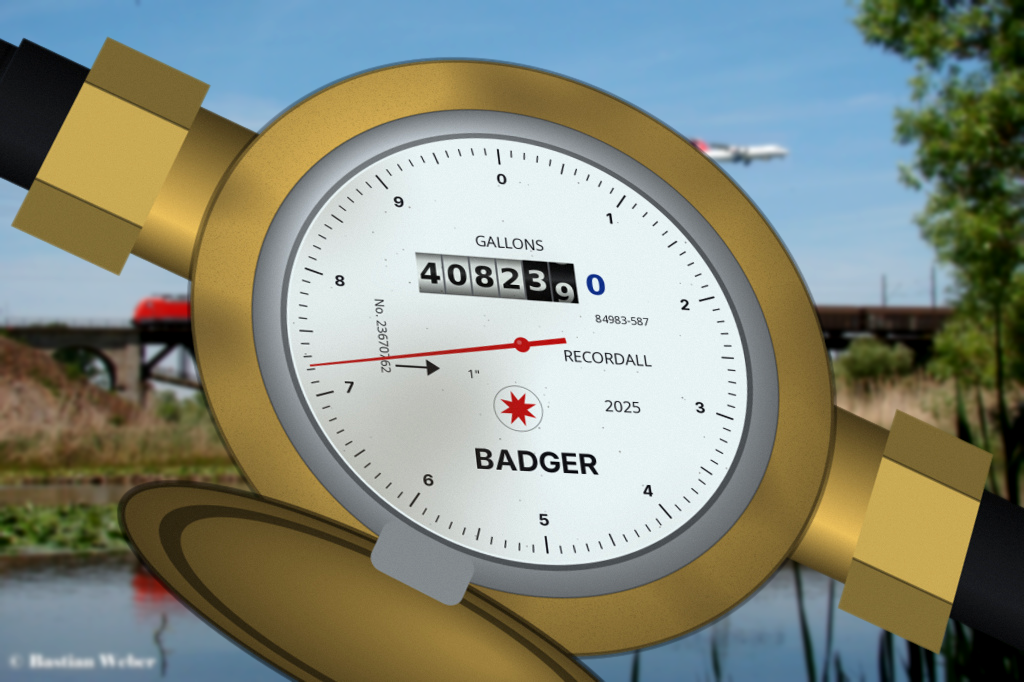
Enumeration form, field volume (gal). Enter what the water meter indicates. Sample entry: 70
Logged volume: 4082387.2
